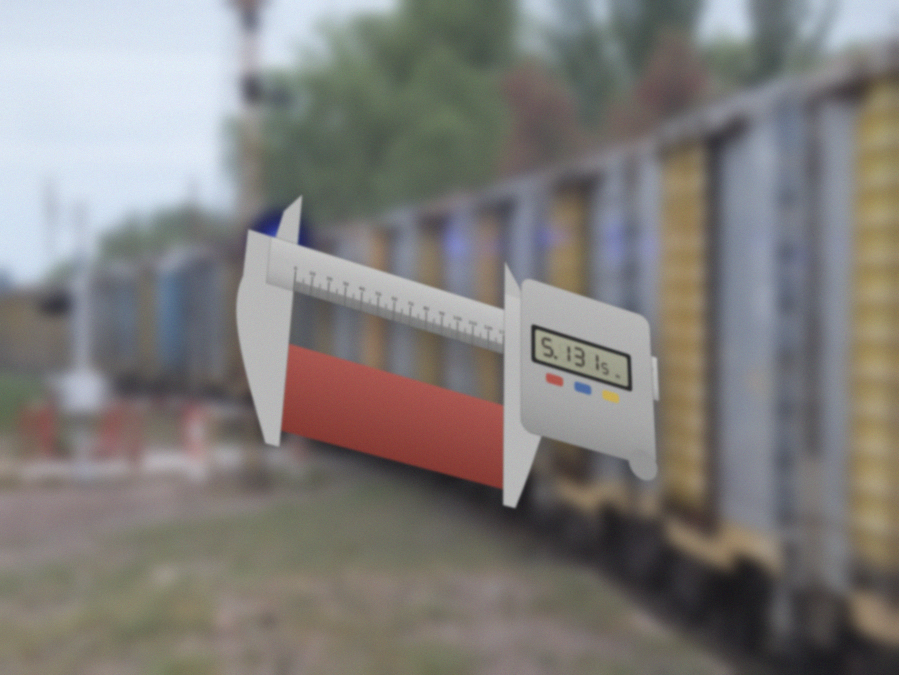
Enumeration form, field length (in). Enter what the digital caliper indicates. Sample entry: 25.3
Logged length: 5.1315
